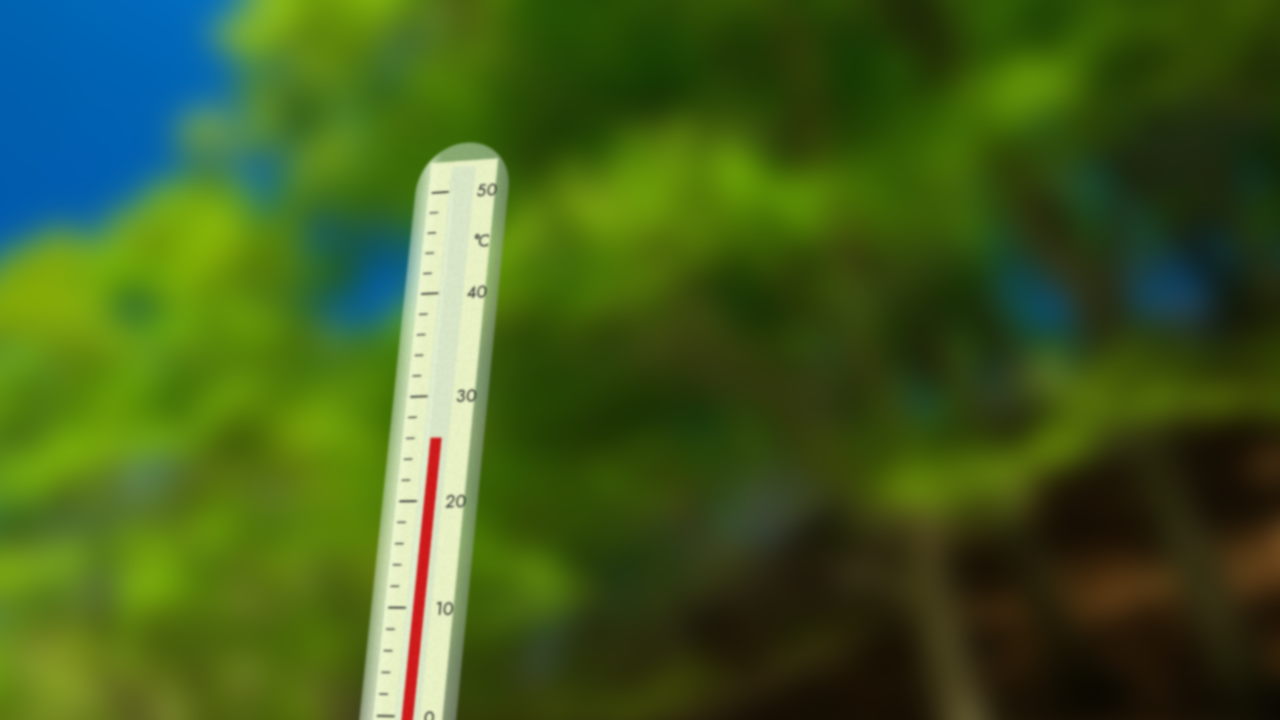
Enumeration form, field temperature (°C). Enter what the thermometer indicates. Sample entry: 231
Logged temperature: 26
